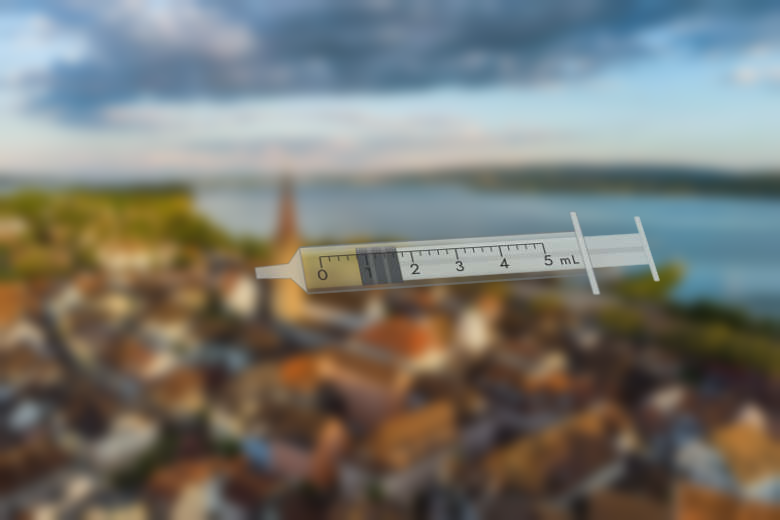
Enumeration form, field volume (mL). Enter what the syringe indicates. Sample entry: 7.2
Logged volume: 0.8
